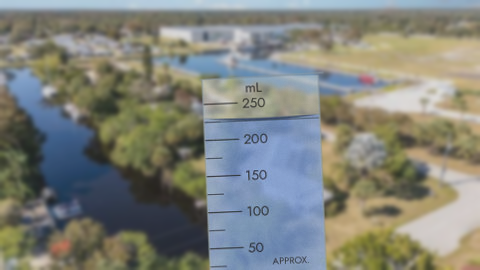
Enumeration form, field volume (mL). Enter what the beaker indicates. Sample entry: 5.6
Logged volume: 225
